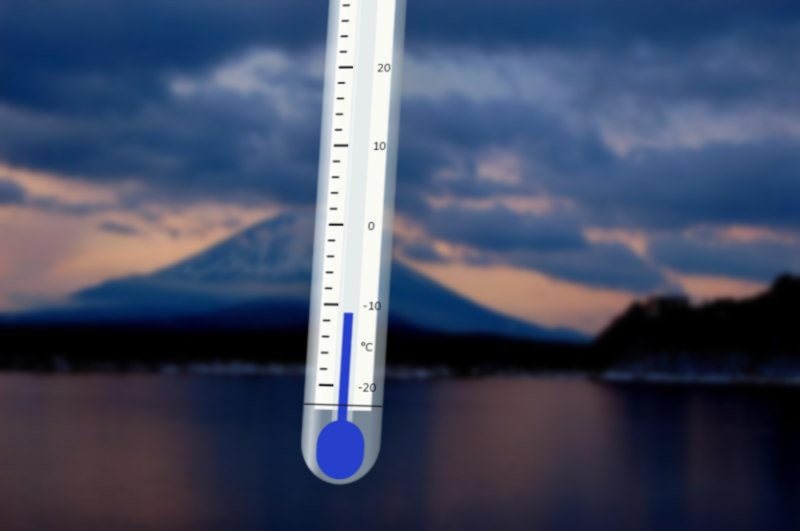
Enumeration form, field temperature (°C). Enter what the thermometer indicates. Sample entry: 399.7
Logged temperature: -11
